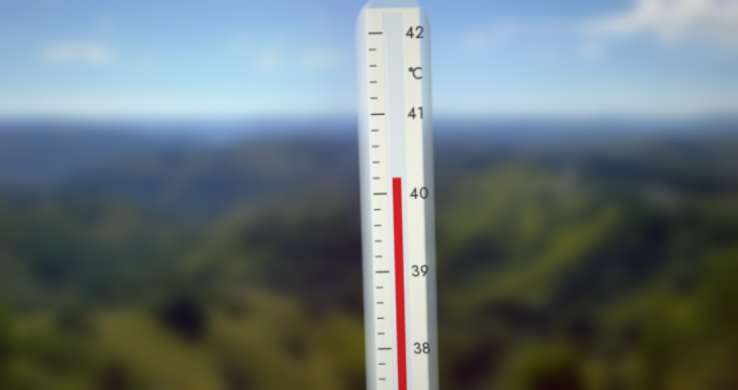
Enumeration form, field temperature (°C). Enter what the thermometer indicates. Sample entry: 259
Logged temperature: 40.2
